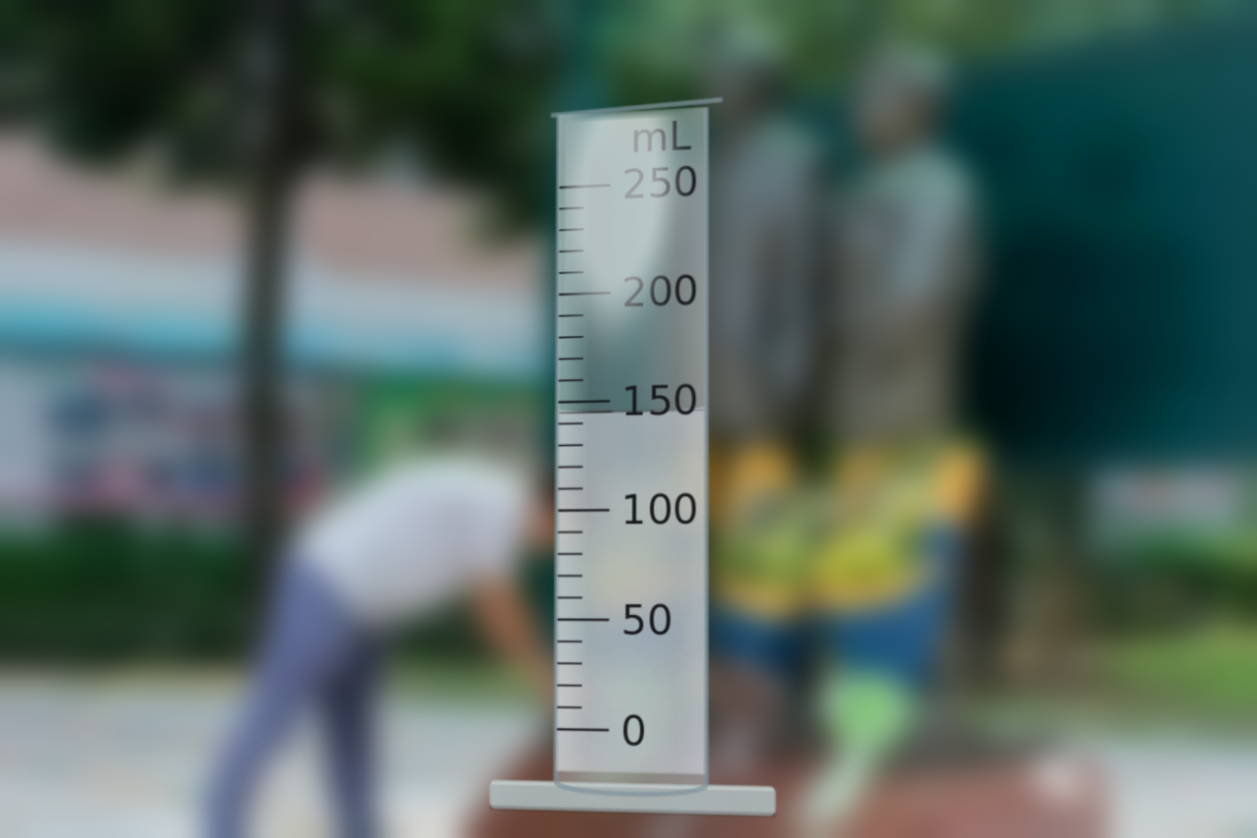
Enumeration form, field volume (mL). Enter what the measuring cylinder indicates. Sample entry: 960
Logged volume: 145
